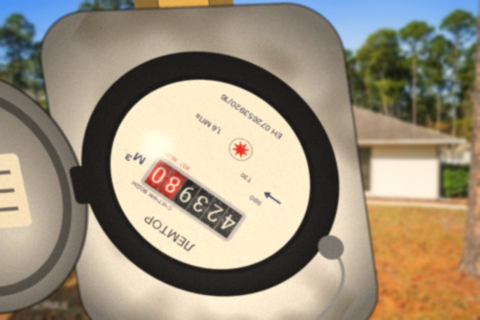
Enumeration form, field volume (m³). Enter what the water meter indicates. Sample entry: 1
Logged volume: 4239.80
